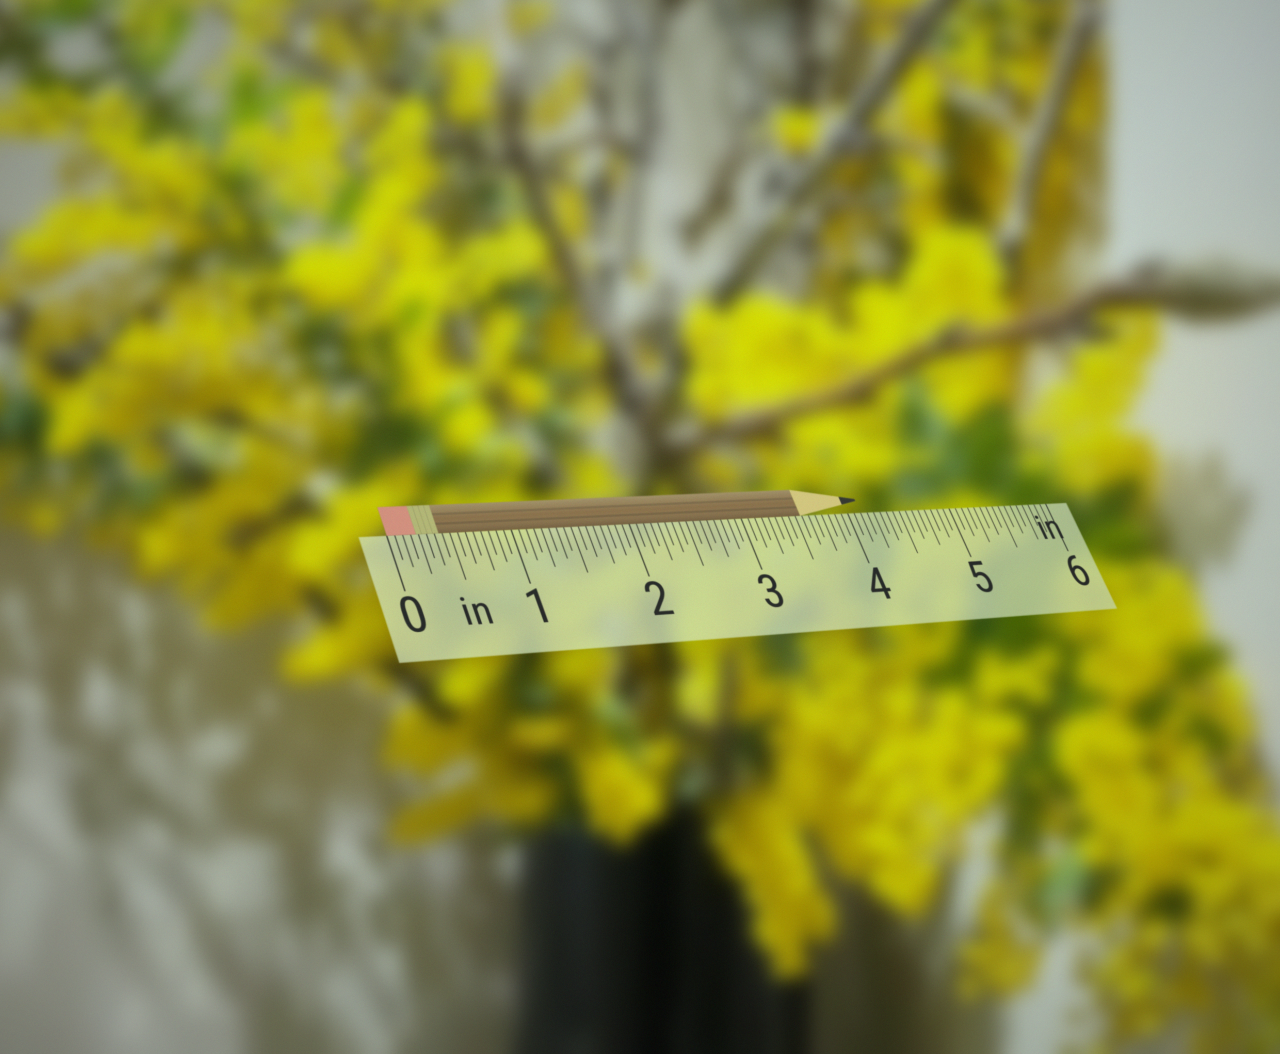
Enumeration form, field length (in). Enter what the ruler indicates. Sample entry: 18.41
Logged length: 4.125
